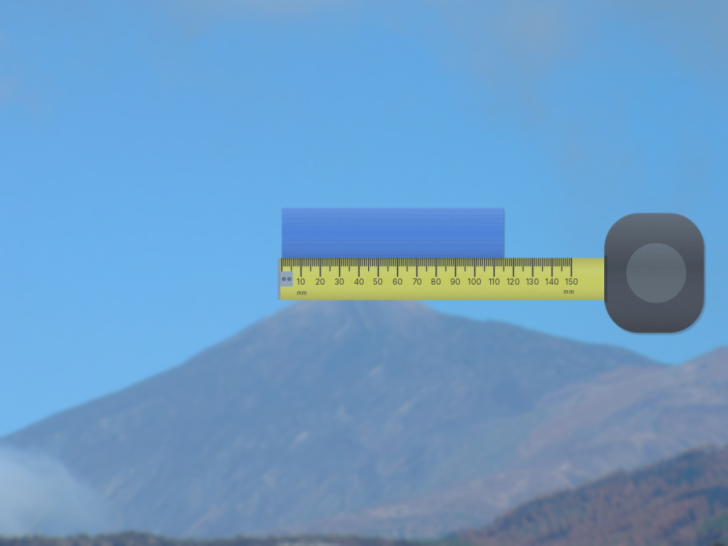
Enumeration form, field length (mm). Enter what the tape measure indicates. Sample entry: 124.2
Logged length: 115
